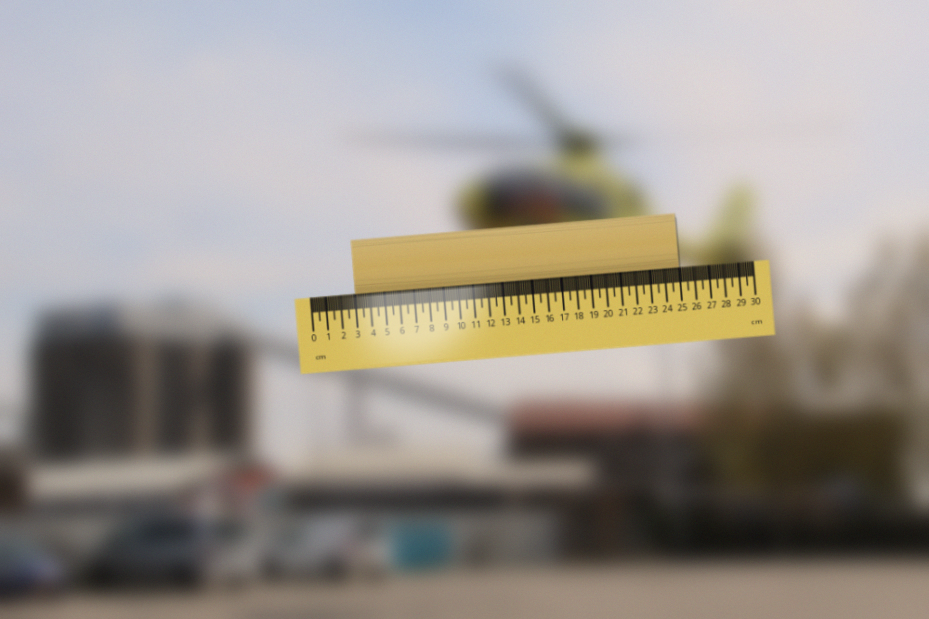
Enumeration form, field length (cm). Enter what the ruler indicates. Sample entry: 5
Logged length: 22
